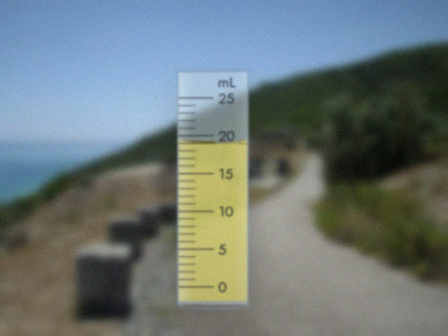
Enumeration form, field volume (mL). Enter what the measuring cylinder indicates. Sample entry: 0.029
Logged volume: 19
